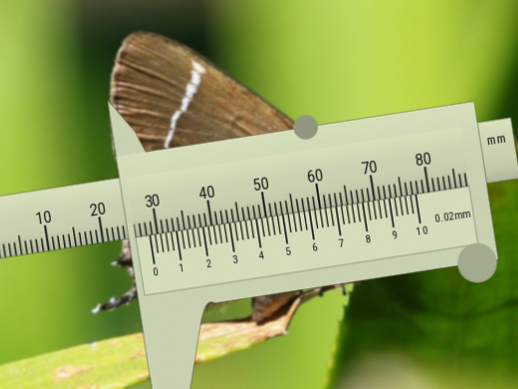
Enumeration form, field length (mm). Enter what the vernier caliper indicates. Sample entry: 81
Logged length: 28.6
